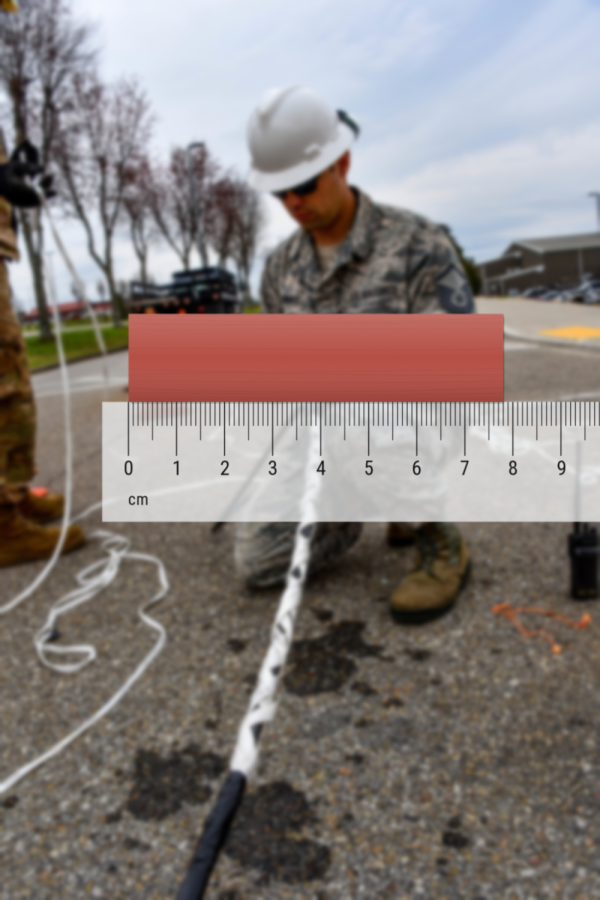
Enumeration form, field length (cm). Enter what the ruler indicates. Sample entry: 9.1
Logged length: 7.8
